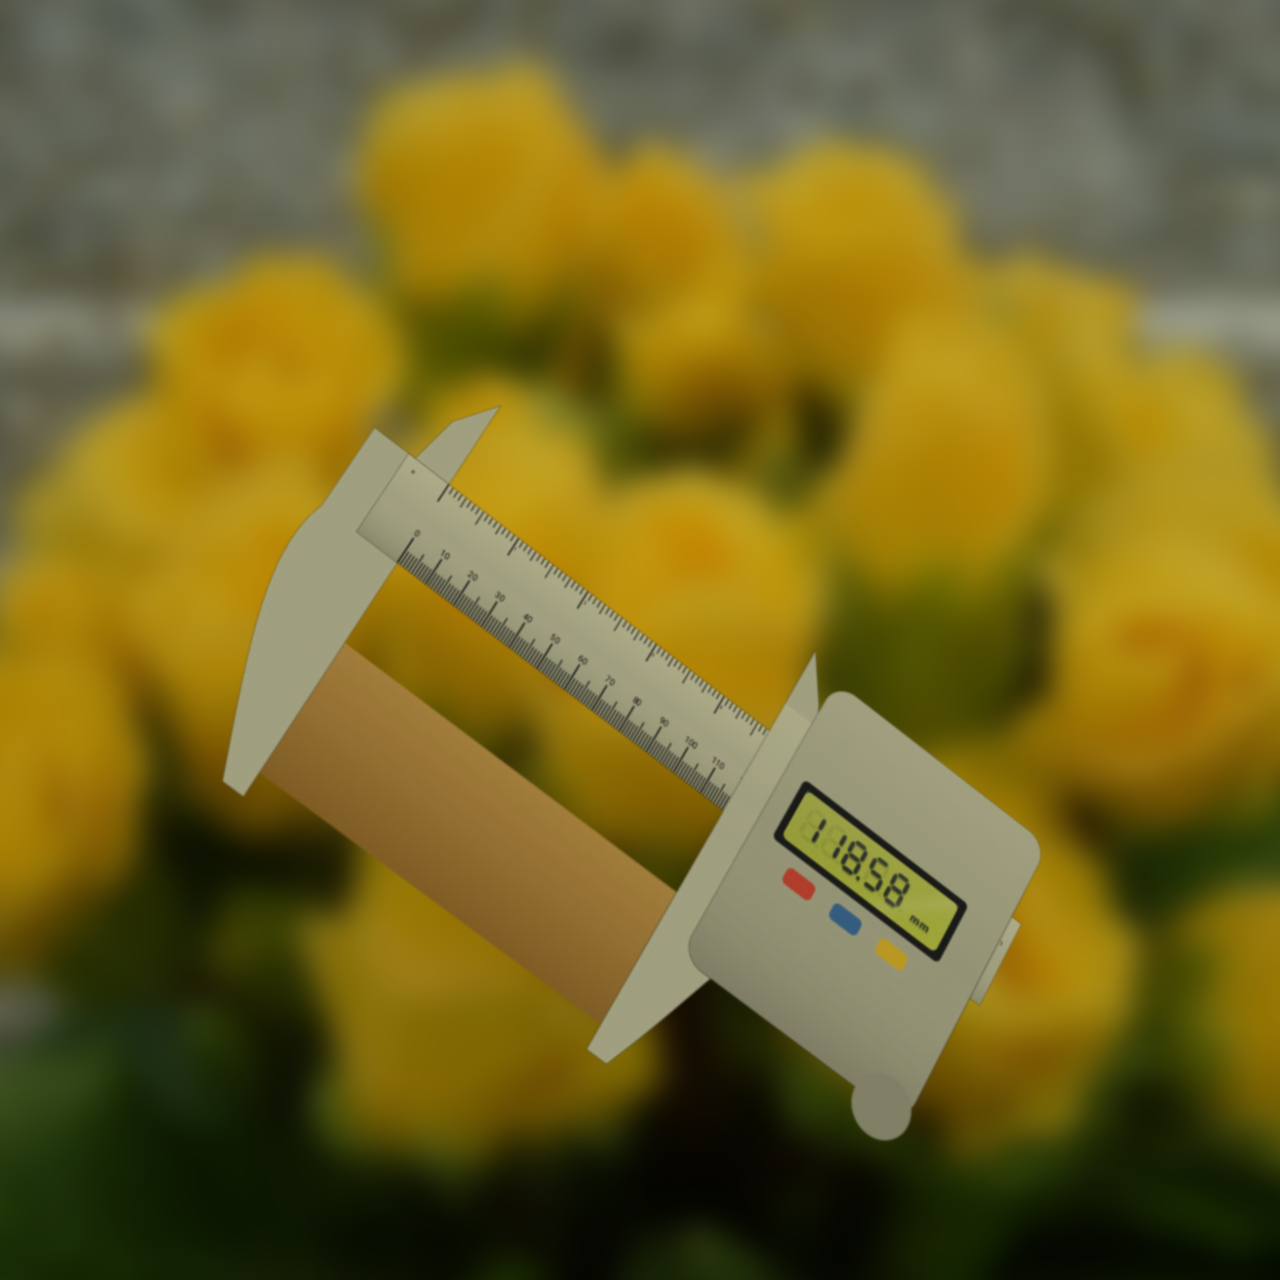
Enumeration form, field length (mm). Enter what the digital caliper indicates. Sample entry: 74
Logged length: 118.58
